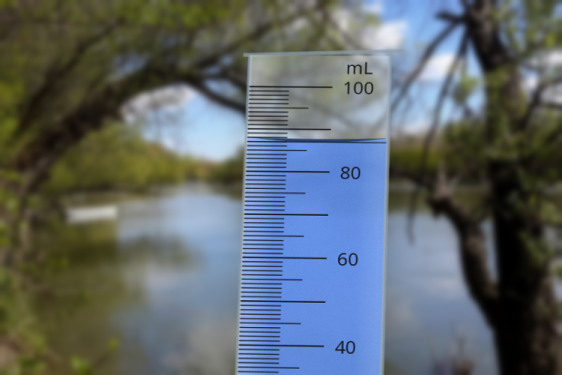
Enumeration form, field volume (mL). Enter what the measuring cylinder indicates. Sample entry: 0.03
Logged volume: 87
